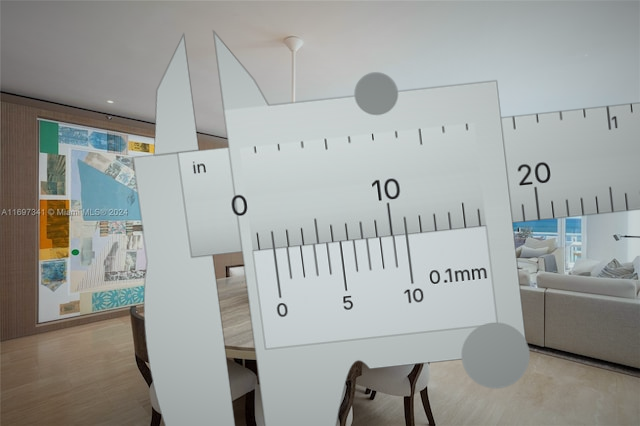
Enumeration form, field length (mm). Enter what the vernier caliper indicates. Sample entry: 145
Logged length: 2.0
